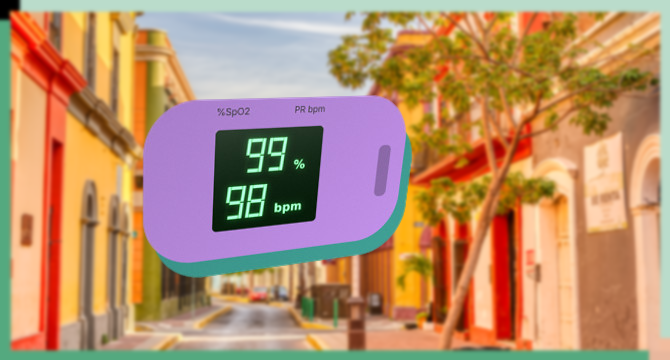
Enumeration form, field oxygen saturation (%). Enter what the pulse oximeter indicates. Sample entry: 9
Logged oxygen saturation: 99
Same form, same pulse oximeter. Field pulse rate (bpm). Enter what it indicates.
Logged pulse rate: 98
